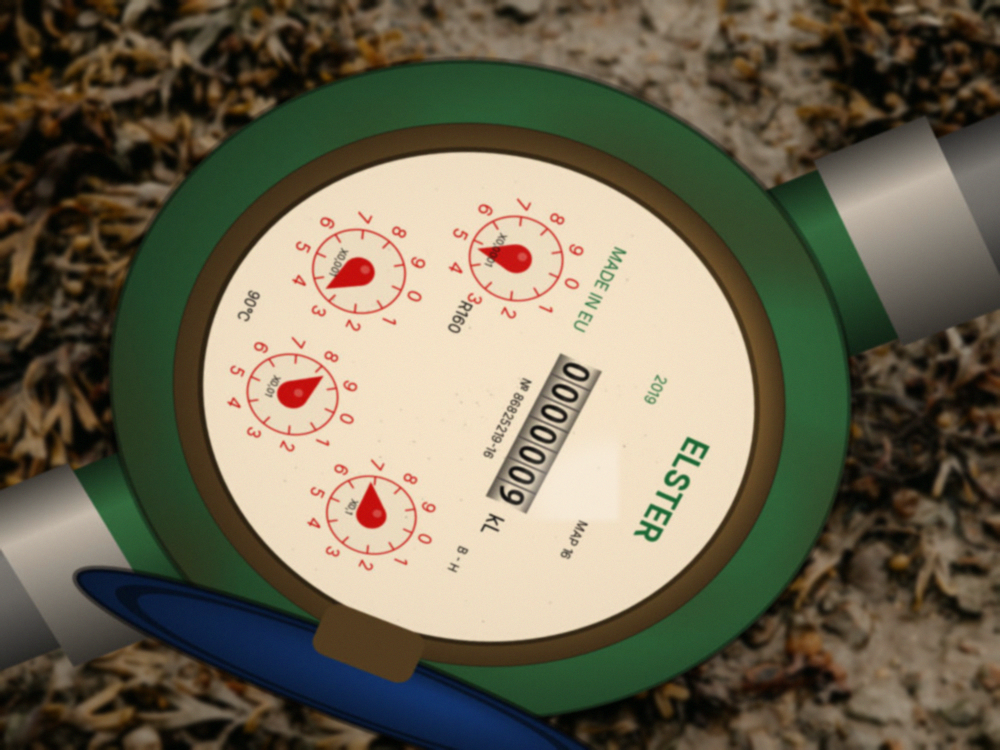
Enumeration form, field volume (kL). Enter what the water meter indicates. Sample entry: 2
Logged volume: 9.6834
